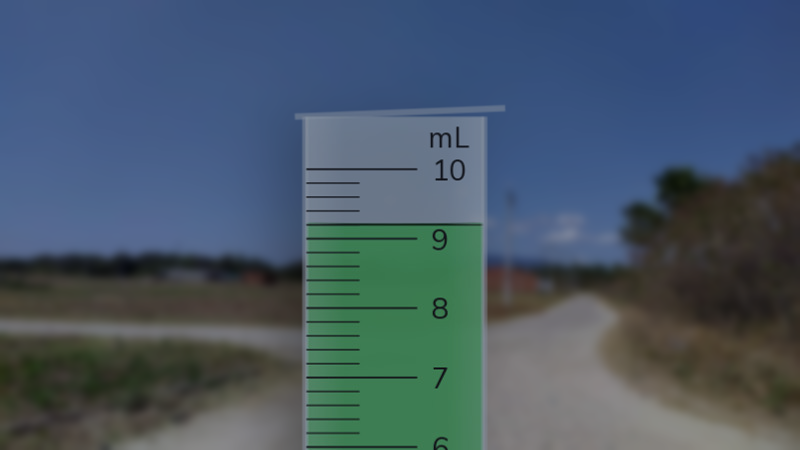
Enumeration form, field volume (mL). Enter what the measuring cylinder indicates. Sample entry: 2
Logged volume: 9.2
